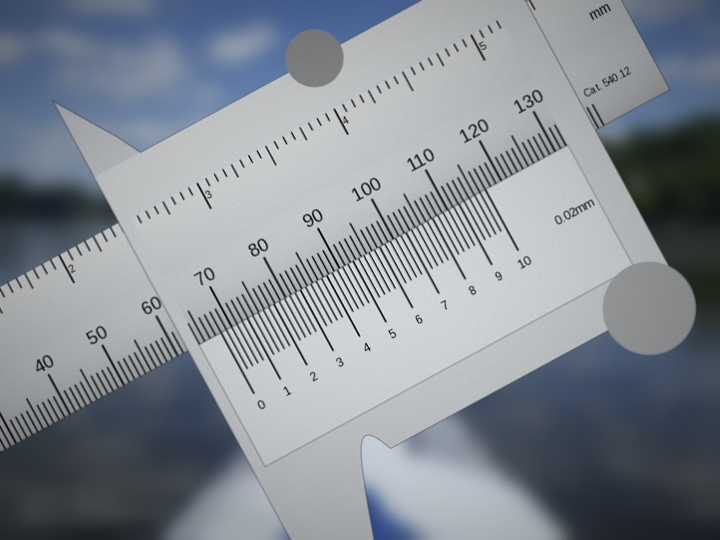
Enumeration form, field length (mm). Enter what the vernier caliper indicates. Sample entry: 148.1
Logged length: 68.0
